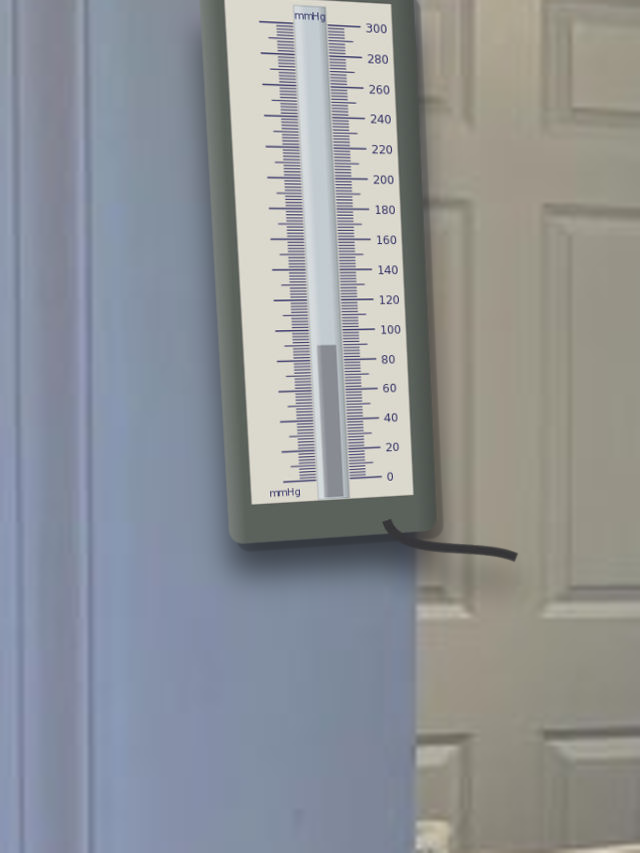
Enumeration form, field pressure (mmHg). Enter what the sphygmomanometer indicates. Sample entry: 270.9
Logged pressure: 90
